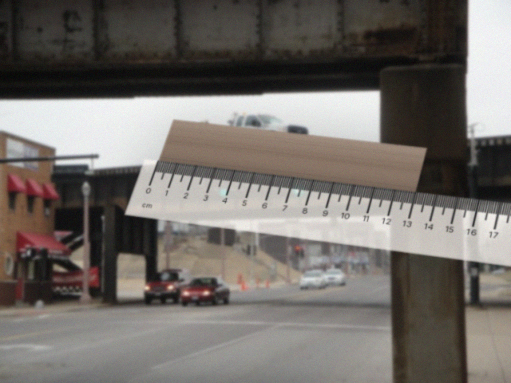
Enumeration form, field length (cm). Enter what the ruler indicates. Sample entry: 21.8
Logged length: 13
